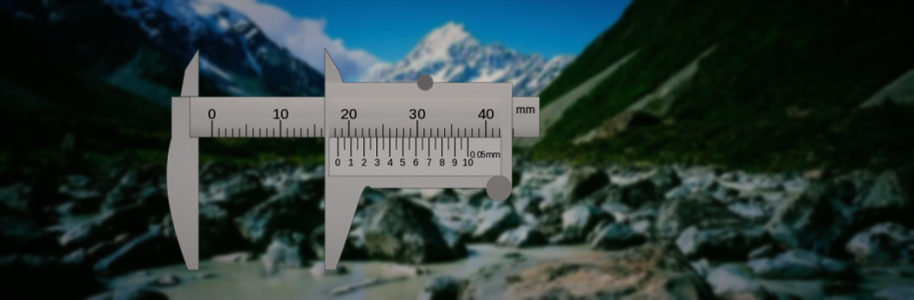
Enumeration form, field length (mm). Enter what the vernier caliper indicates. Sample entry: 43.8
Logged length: 18.4
